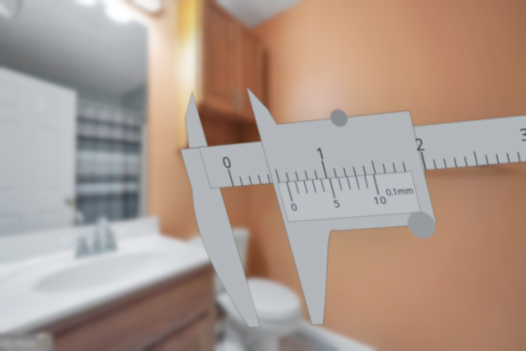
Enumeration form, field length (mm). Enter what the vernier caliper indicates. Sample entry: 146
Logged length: 5.8
